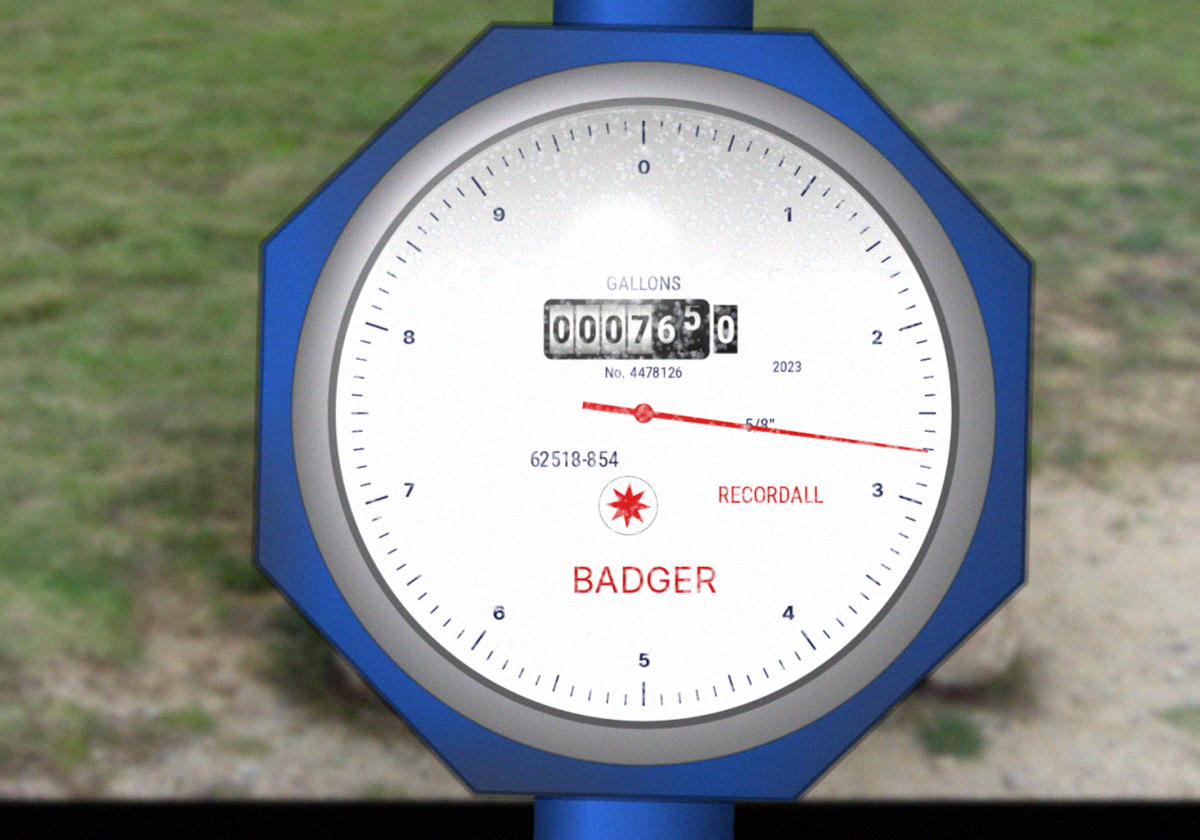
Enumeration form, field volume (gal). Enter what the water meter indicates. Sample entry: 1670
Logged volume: 7652.7
